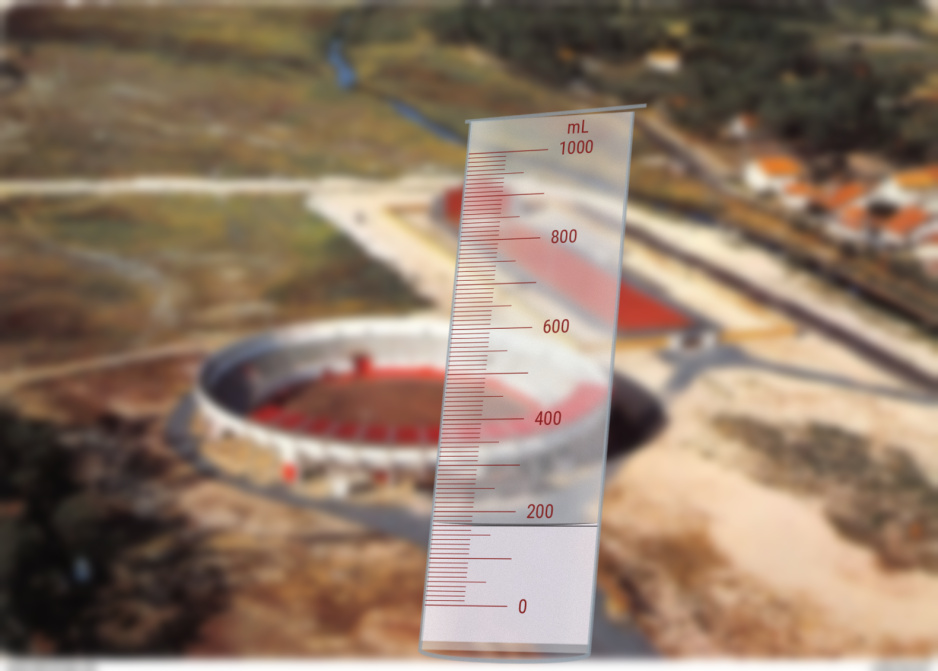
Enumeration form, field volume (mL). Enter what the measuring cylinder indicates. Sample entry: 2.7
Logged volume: 170
